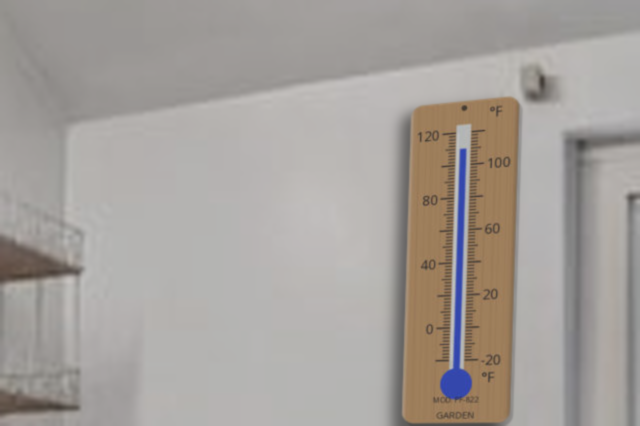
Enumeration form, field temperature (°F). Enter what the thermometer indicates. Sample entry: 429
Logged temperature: 110
